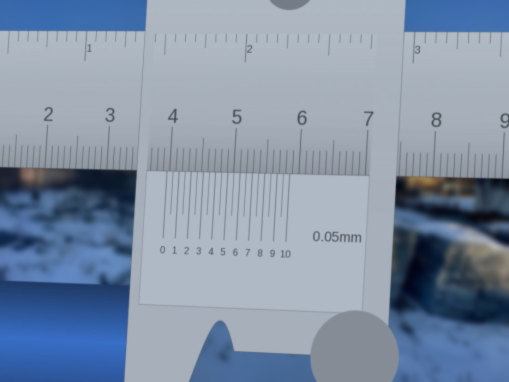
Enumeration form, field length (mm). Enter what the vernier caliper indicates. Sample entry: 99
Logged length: 39.6
